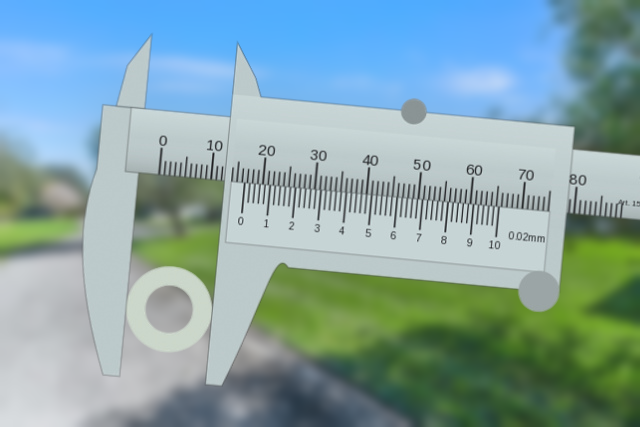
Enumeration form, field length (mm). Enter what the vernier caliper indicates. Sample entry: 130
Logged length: 16.5
